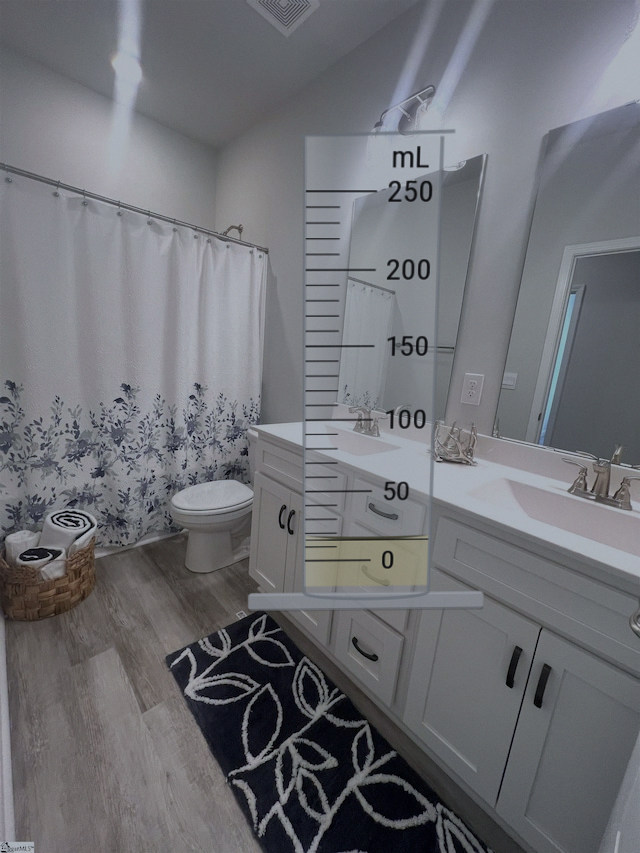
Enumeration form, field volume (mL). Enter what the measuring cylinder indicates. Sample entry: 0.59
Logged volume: 15
